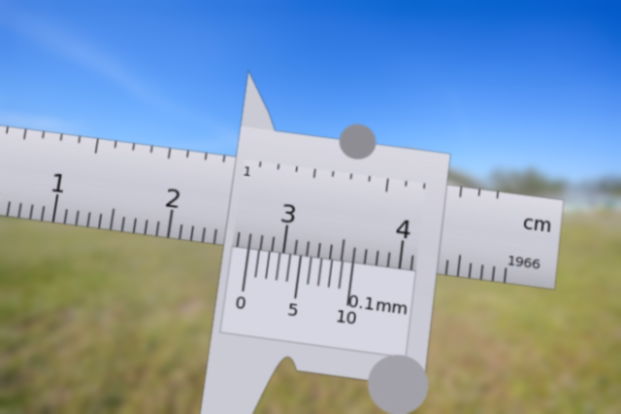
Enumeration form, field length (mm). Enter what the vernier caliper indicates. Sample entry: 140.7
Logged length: 27.0
